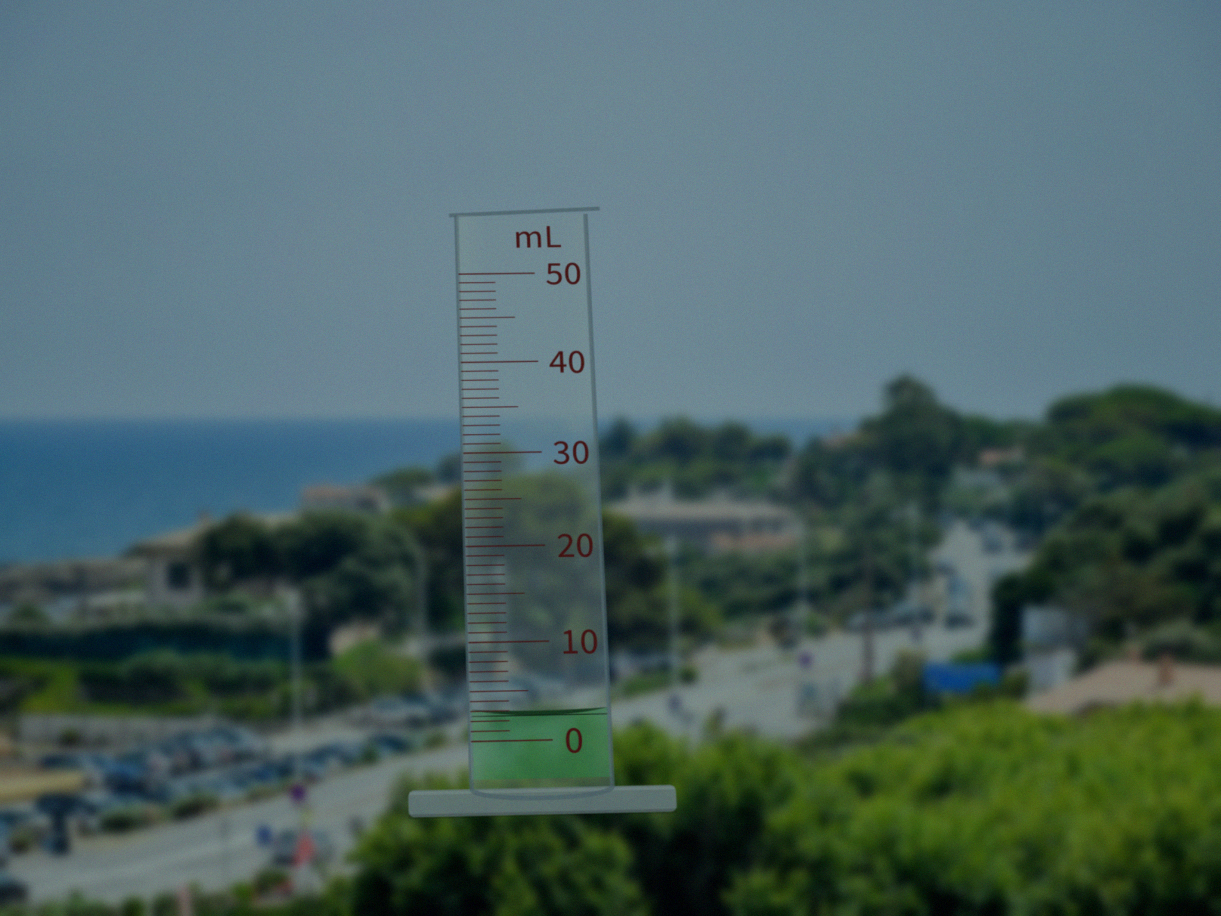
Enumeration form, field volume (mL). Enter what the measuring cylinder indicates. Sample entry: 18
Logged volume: 2.5
